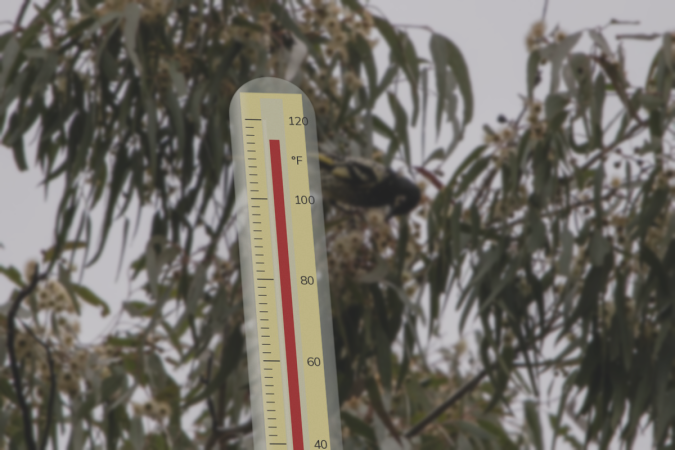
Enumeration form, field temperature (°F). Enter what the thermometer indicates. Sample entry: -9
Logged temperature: 115
